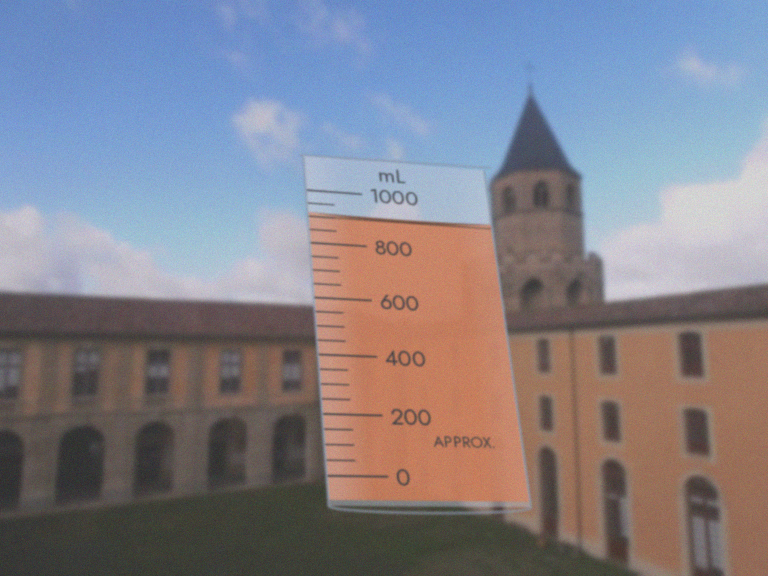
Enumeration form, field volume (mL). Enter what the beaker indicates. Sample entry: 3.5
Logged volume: 900
